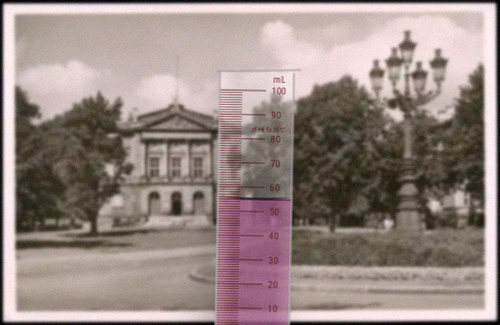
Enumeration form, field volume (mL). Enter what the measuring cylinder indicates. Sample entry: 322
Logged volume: 55
